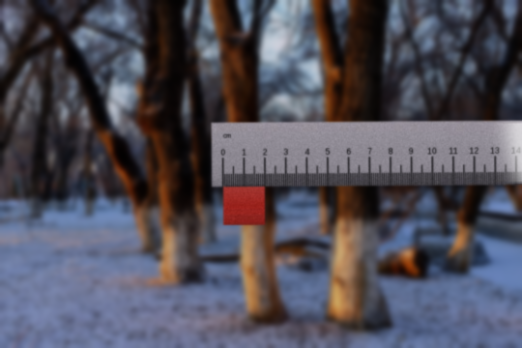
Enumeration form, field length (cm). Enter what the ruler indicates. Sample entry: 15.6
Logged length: 2
